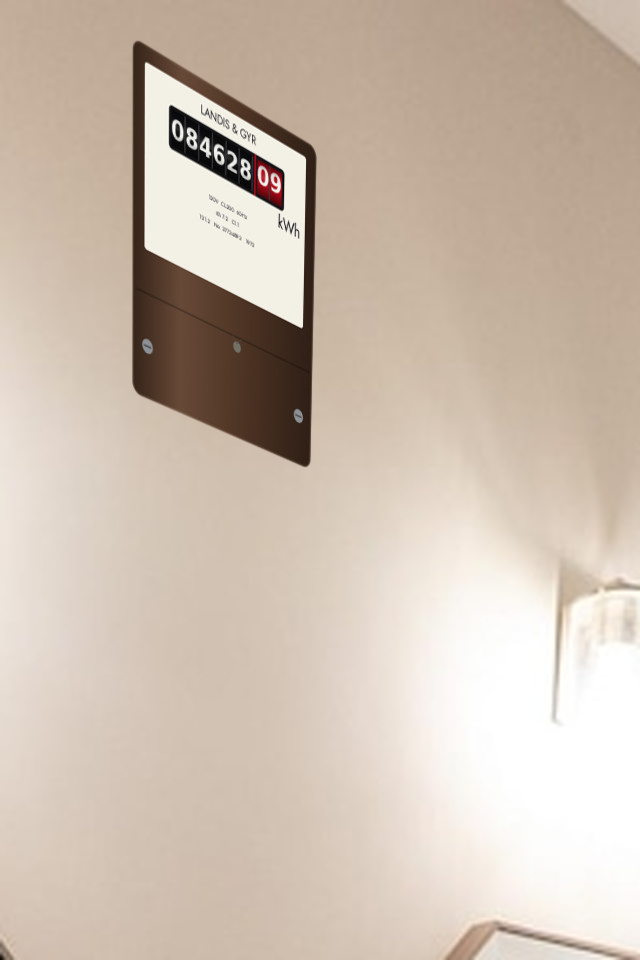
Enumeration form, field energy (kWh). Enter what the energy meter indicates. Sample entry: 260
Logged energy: 84628.09
